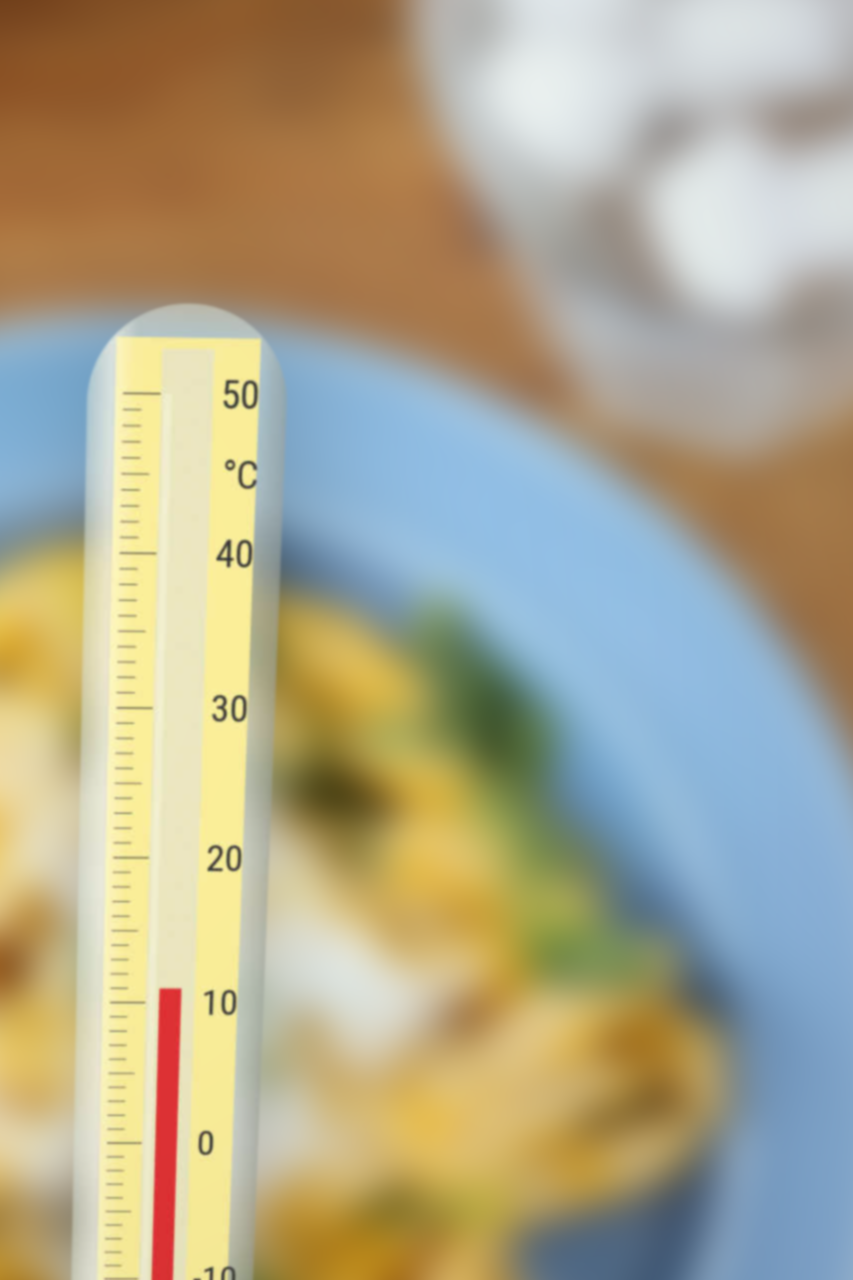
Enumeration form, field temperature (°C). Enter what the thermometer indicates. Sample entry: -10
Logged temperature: 11
